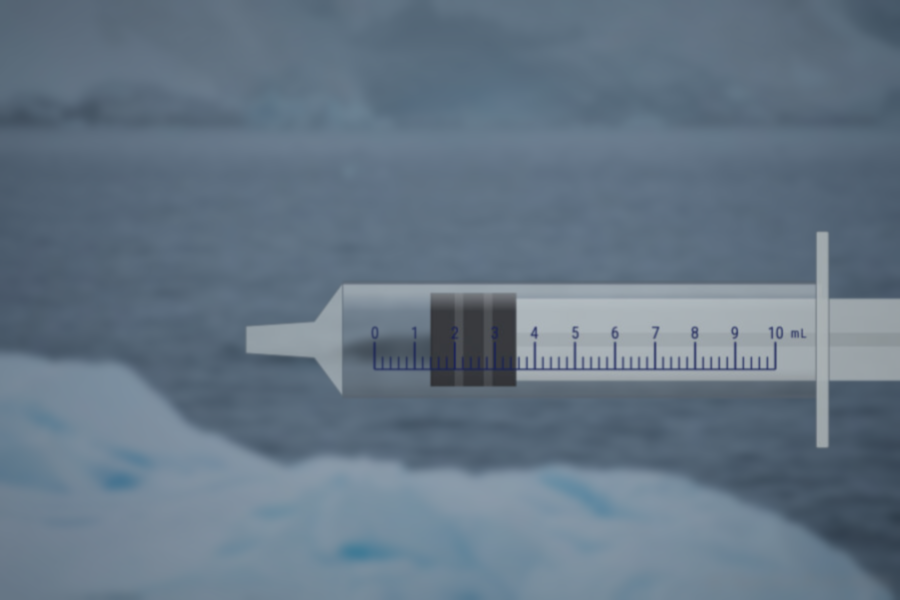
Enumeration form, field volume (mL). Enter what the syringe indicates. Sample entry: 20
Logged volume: 1.4
